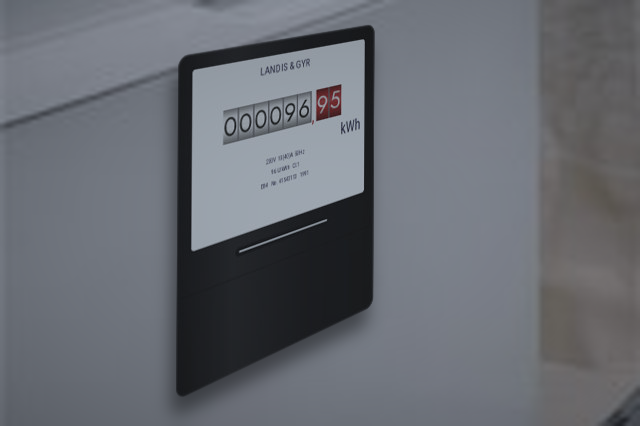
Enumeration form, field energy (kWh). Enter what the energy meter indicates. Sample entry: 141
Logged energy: 96.95
